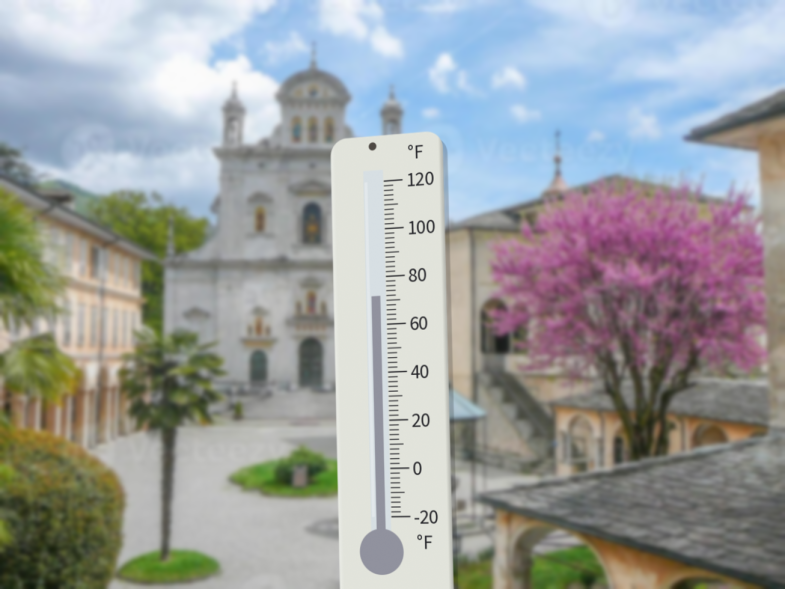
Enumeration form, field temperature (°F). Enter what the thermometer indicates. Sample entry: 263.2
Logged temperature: 72
